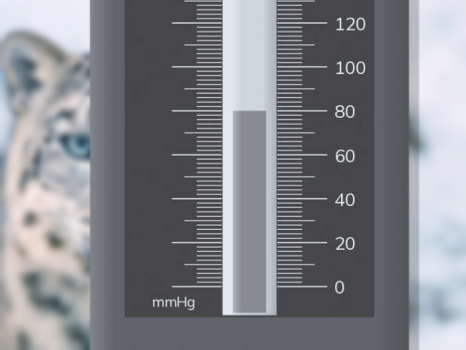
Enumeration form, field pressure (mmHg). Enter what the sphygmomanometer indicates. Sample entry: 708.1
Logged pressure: 80
